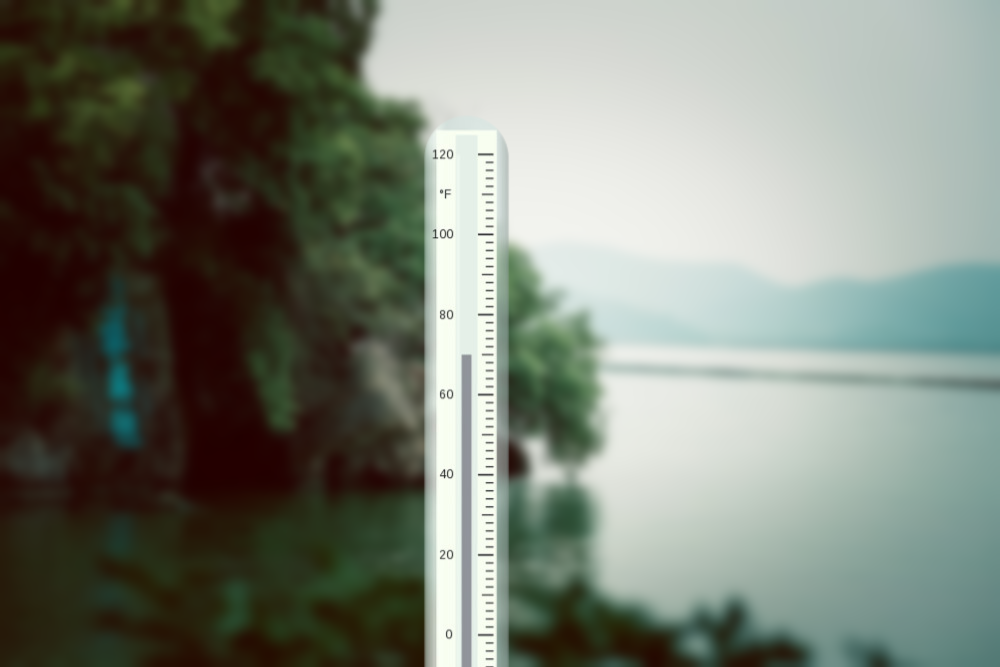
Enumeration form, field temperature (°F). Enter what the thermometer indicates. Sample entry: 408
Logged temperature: 70
